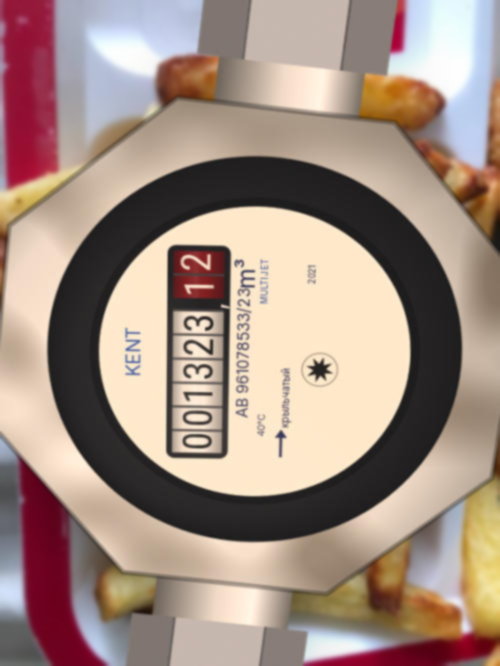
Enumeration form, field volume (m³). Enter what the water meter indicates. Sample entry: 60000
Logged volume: 1323.12
